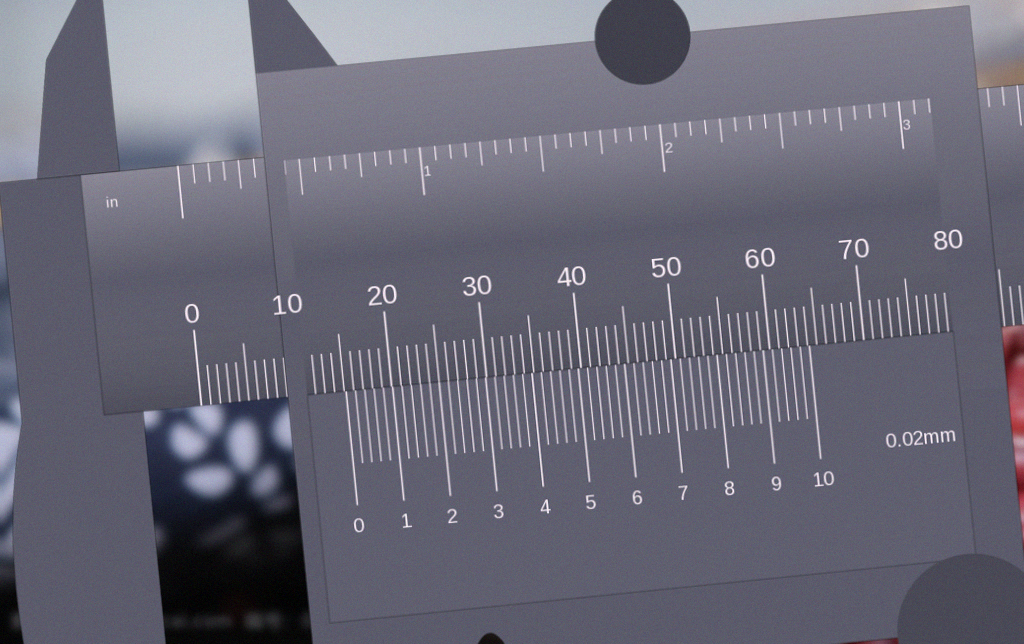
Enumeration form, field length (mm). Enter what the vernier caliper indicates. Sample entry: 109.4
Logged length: 15.2
